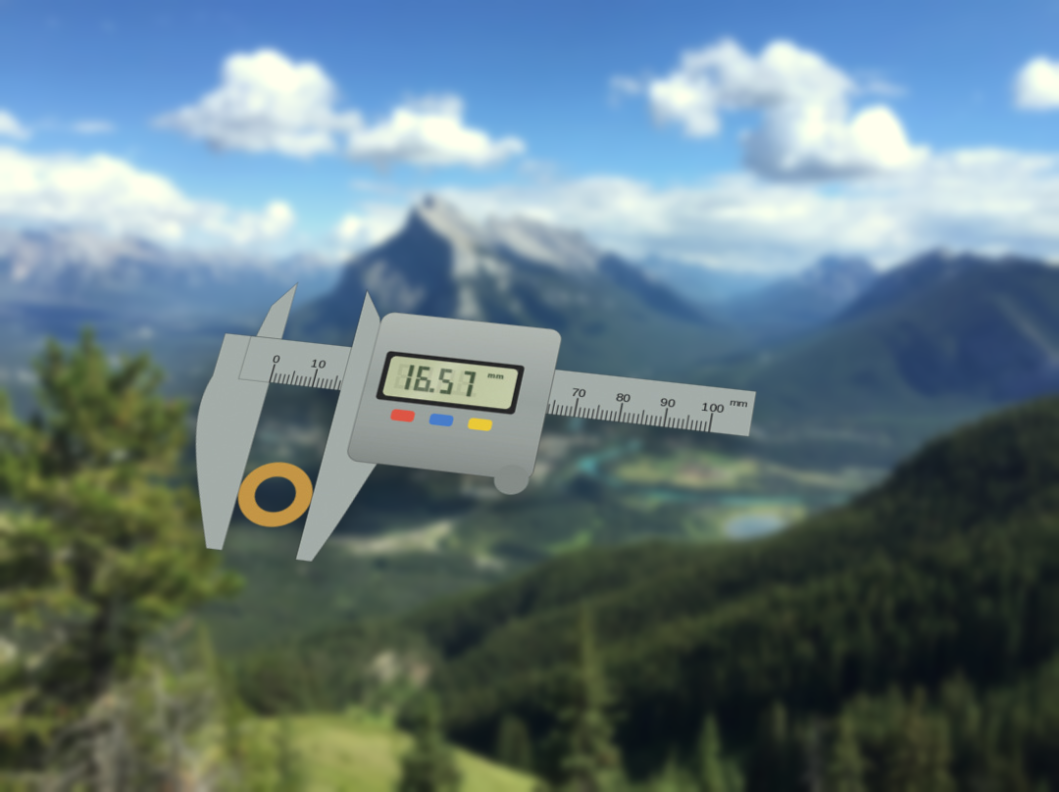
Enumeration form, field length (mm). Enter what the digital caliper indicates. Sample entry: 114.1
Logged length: 16.57
